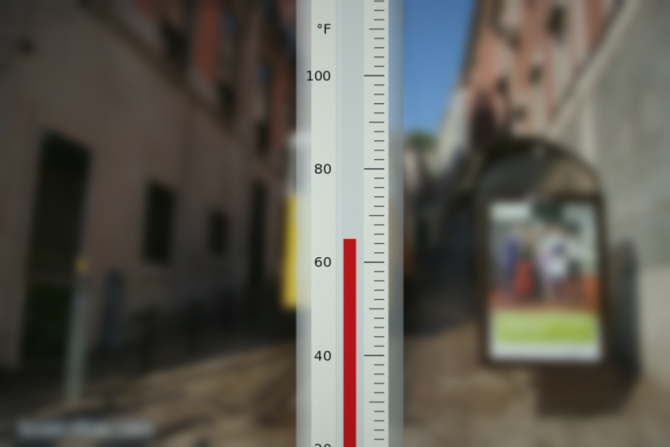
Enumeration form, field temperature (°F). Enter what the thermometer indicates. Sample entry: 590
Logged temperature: 65
